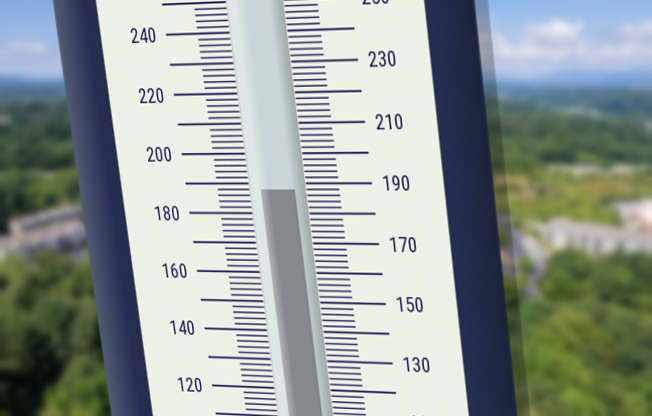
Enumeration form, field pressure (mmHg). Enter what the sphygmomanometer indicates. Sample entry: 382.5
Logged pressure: 188
